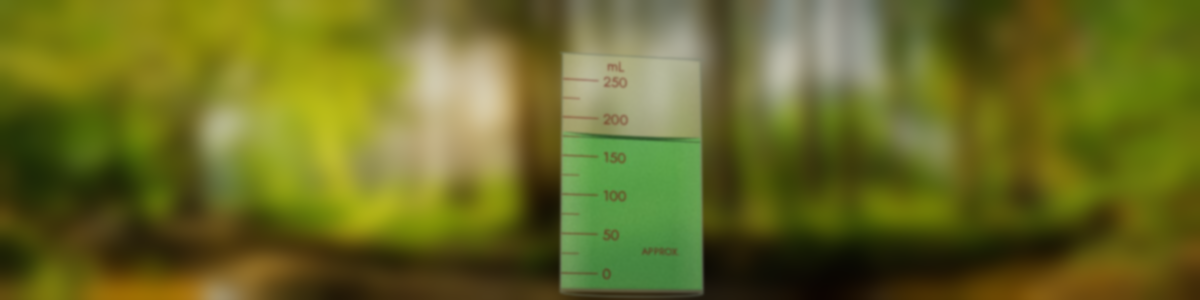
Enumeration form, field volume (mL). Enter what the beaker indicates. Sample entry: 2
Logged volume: 175
